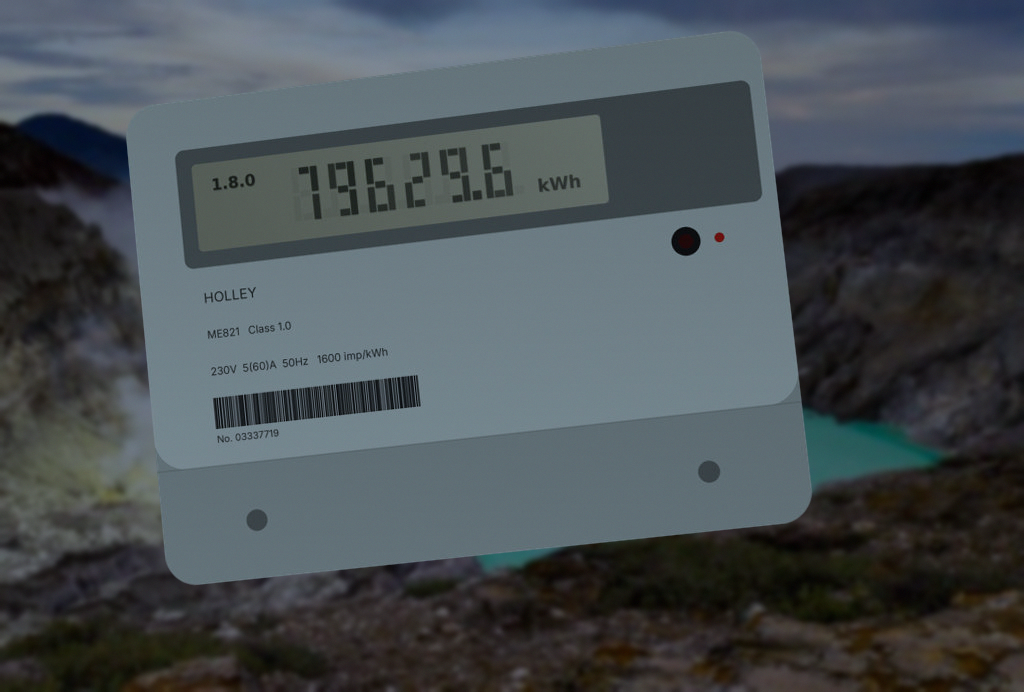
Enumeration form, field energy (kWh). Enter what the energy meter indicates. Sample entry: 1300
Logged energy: 79629.6
